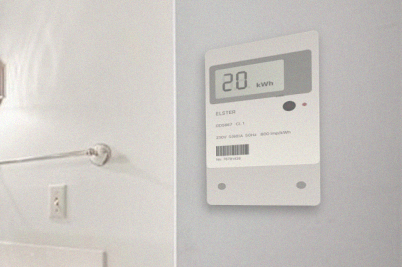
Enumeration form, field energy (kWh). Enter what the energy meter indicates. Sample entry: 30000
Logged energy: 20
